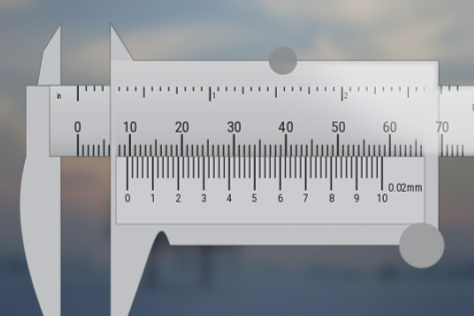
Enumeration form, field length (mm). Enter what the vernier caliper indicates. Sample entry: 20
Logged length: 9.5
